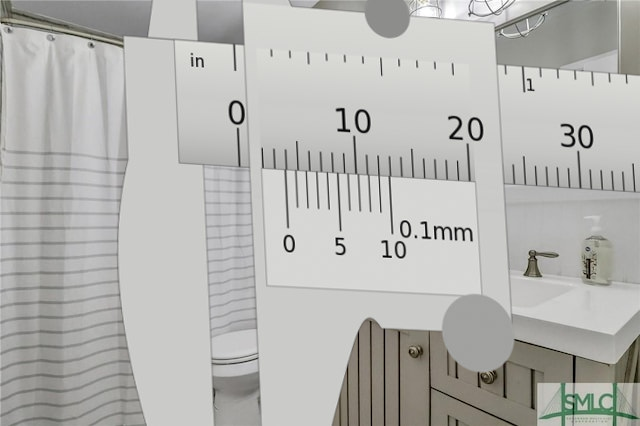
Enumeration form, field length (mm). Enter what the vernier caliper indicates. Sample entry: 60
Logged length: 3.9
